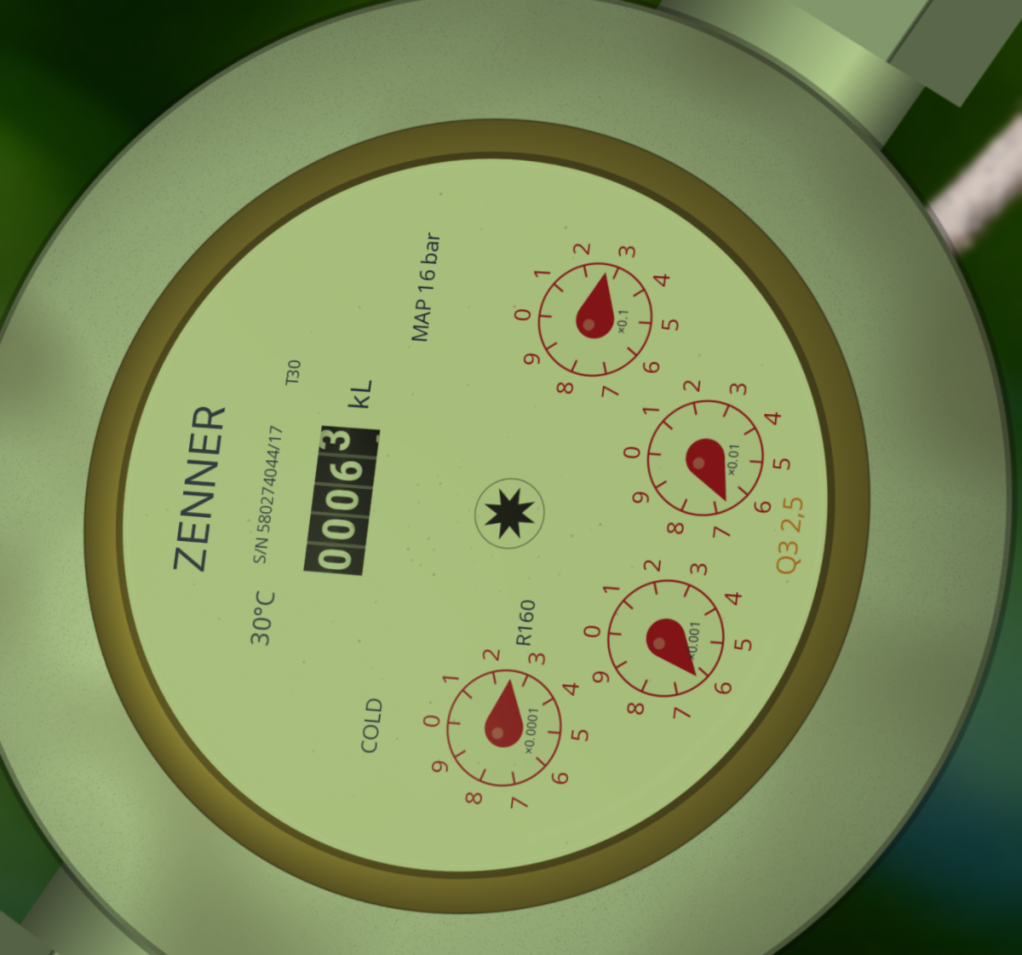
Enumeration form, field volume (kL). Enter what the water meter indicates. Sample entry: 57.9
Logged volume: 63.2662
